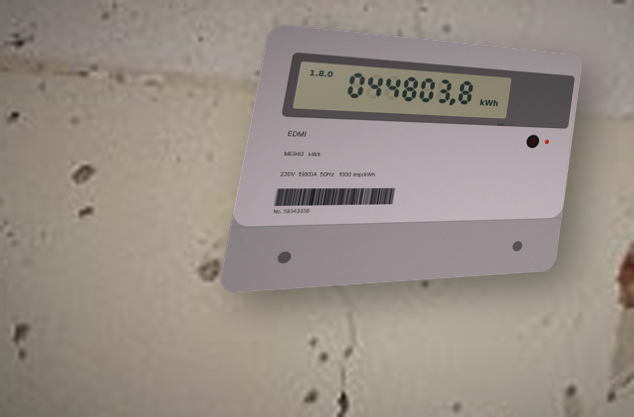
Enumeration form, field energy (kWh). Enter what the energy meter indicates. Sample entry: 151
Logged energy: 44803.8
